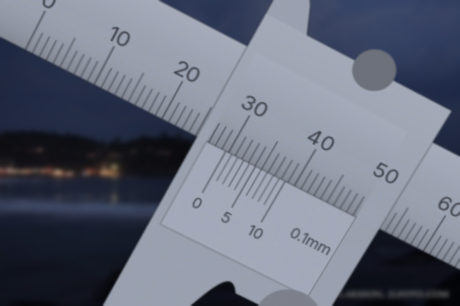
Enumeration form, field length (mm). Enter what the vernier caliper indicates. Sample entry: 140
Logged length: 29.6
